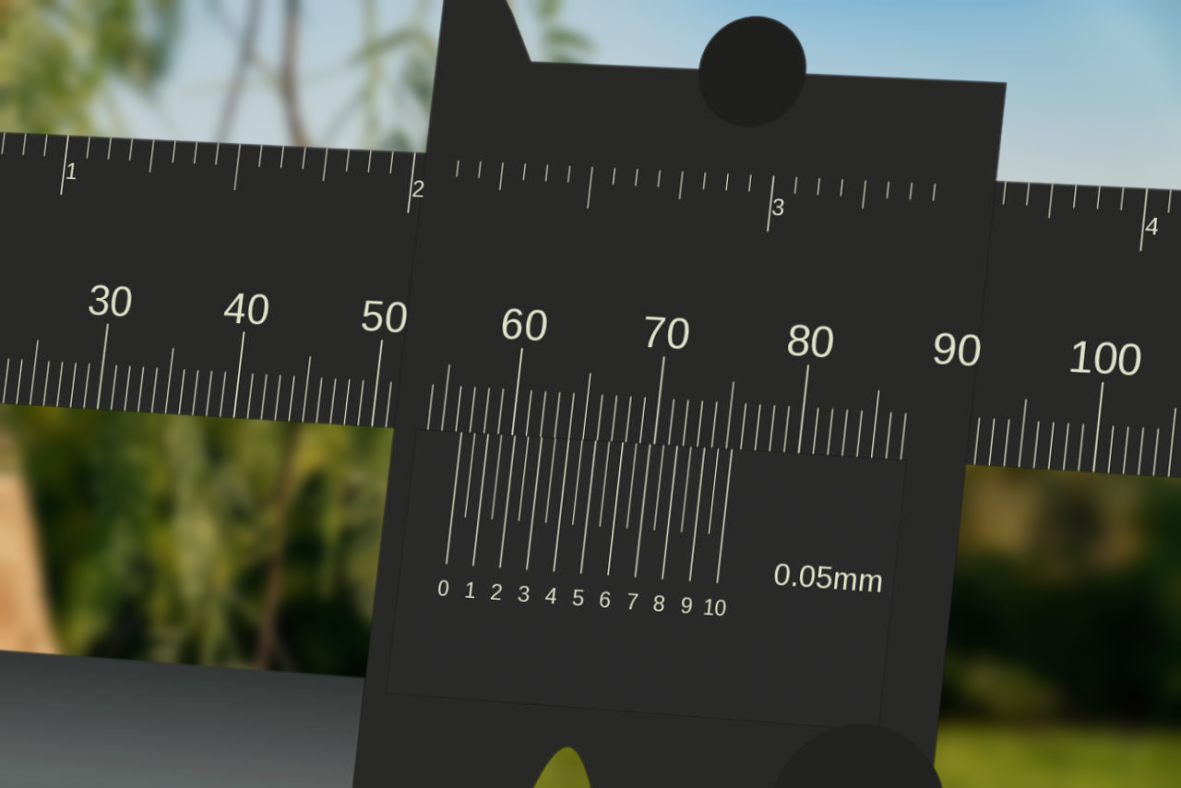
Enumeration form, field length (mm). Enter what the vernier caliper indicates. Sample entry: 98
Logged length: 56.4
